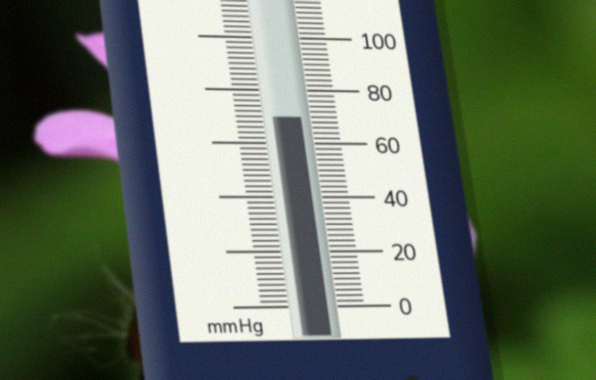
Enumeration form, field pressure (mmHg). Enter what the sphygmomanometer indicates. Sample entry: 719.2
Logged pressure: 70
